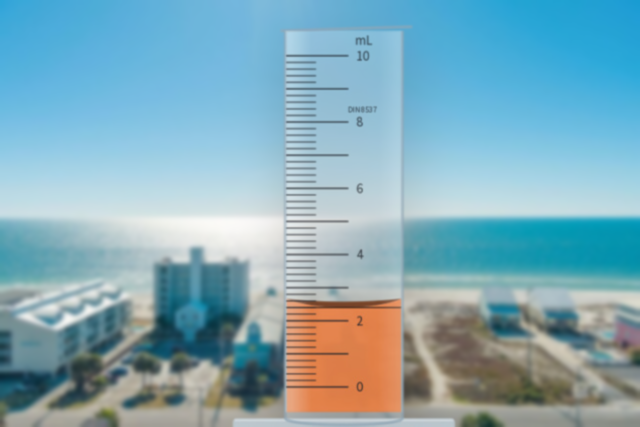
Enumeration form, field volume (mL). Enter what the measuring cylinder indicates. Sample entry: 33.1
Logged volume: 2.4
